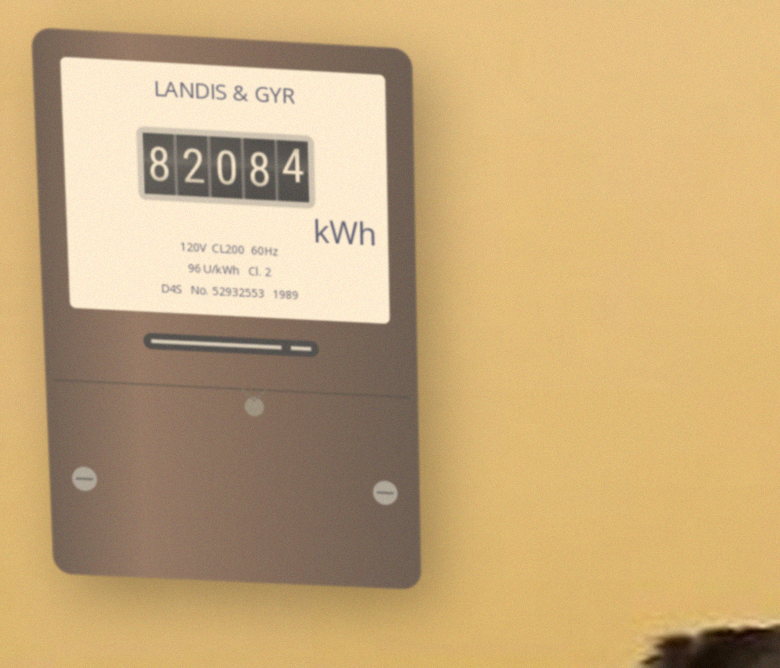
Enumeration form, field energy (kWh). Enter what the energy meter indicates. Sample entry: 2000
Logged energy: 82084
